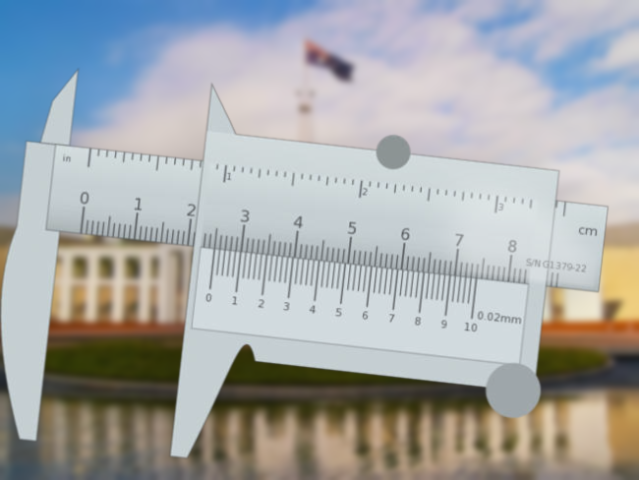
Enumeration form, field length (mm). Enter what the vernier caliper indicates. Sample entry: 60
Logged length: 25.0
